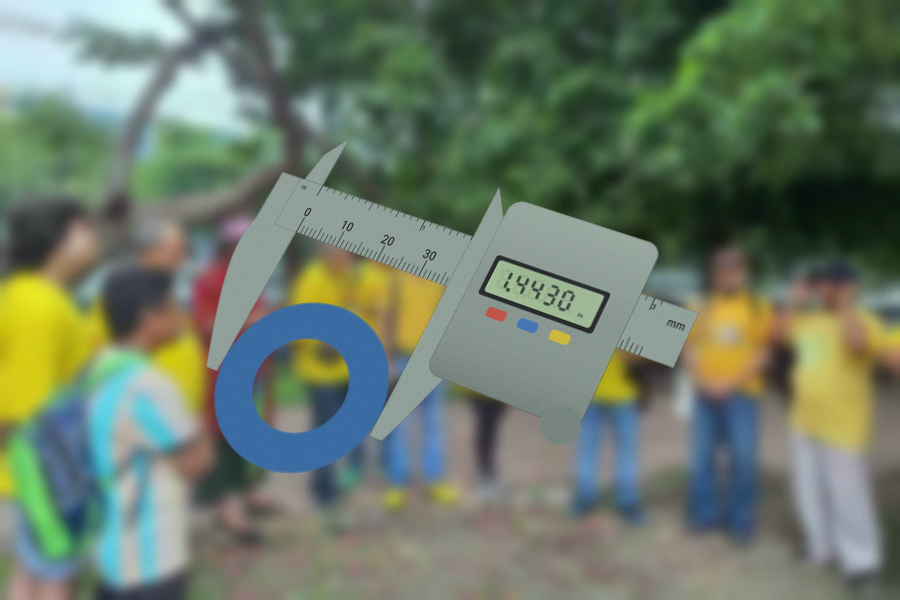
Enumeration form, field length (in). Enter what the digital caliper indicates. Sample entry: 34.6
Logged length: 1.4430
